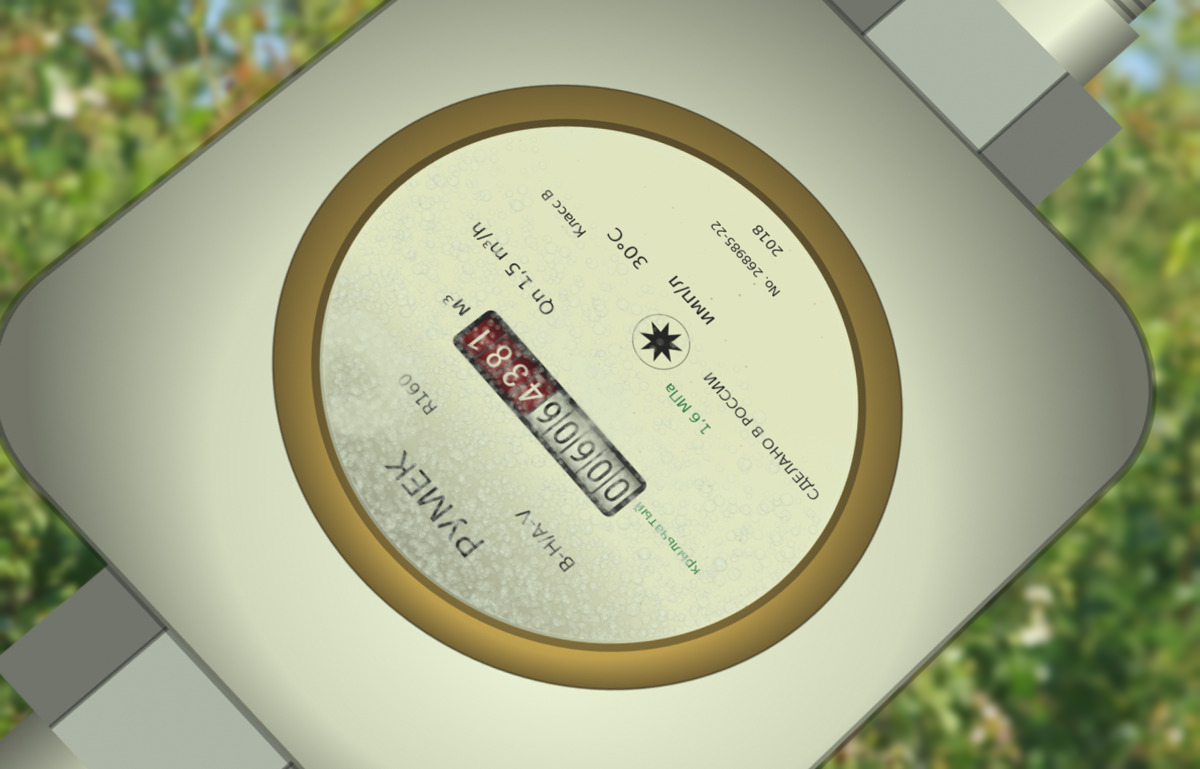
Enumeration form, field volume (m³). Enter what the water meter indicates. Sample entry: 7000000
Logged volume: 606.4381
